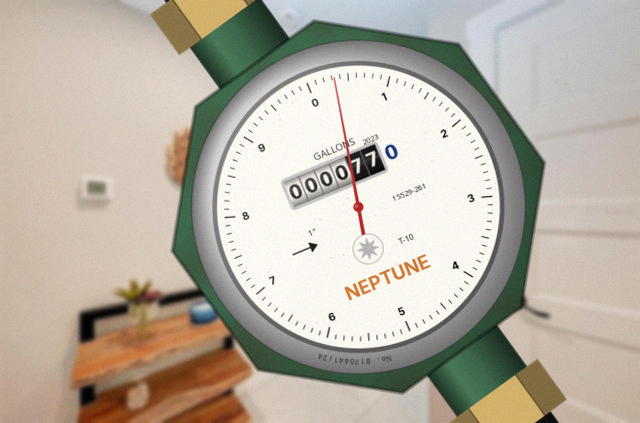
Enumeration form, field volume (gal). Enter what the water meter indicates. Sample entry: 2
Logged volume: 770.3
